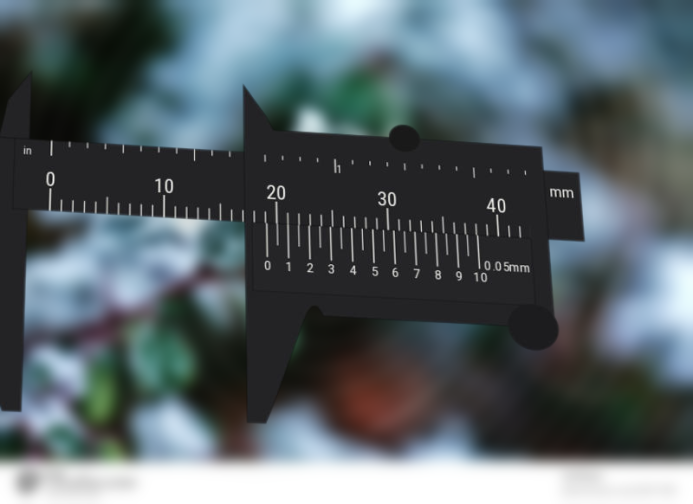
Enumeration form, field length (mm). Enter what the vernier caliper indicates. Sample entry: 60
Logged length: 19.1
